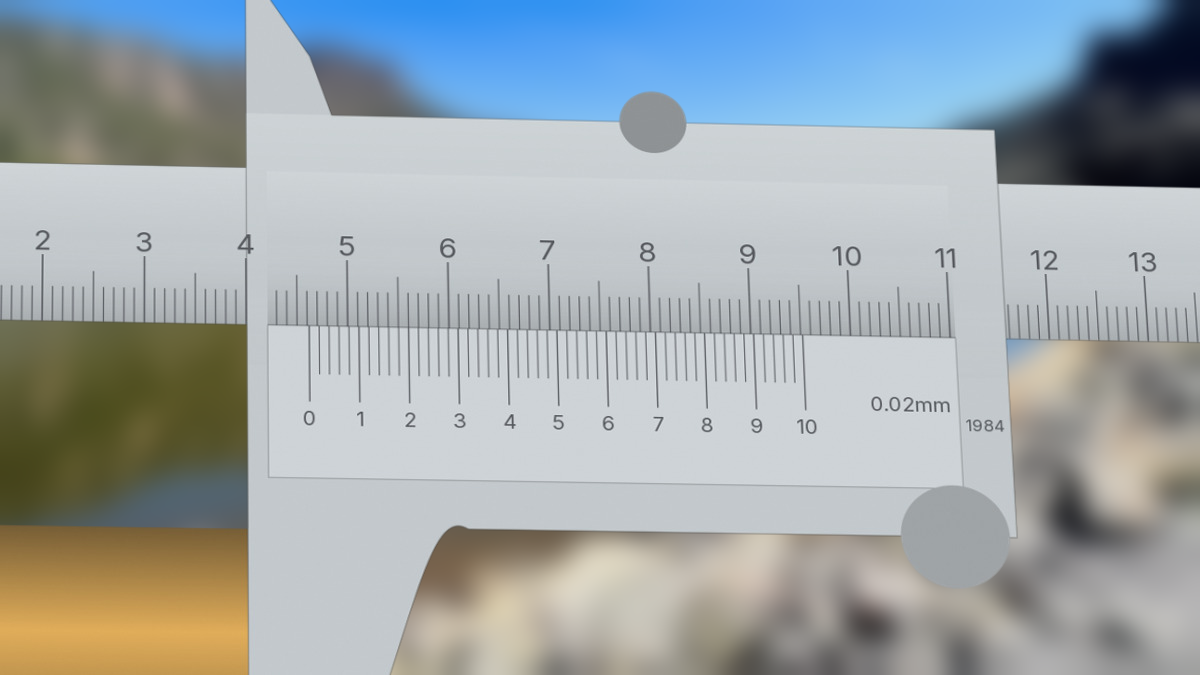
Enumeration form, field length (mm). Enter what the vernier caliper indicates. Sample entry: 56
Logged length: 46.2
